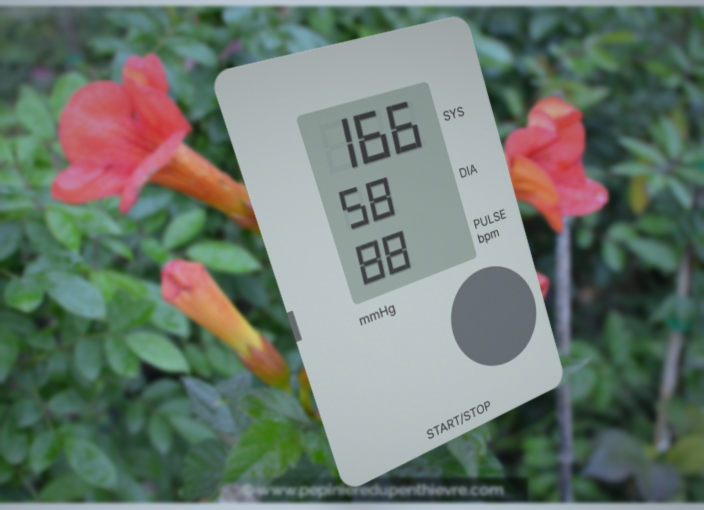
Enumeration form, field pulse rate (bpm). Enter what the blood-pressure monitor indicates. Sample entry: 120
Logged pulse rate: 88
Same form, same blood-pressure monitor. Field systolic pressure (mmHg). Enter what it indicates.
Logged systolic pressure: 166
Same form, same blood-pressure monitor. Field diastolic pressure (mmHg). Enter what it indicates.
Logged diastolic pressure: 58
